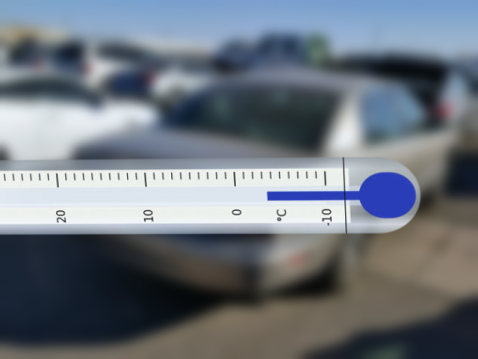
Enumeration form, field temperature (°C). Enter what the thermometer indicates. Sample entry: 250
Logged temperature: -3.5
